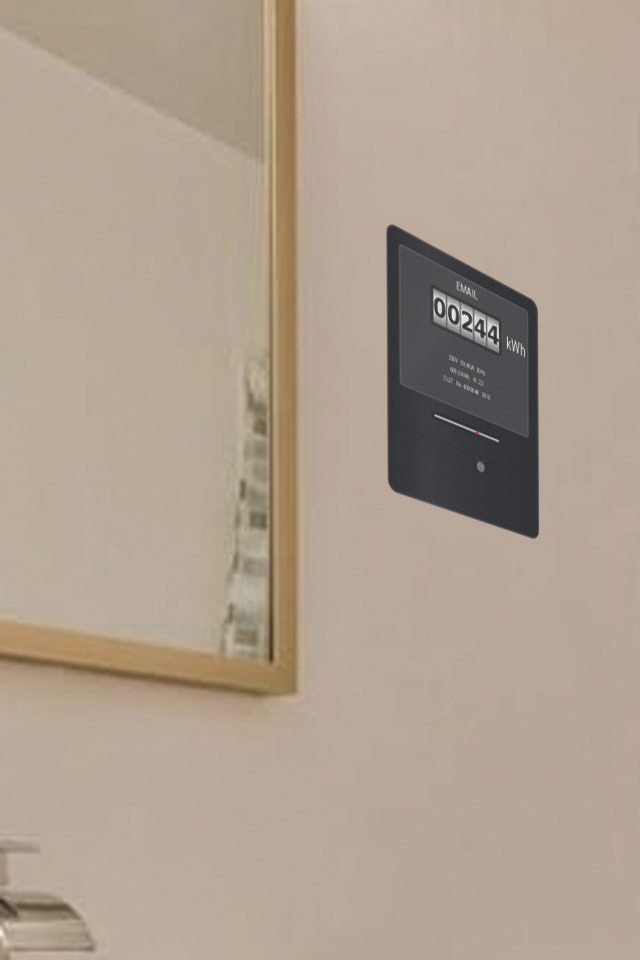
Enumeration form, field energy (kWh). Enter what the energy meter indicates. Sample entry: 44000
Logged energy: 244
